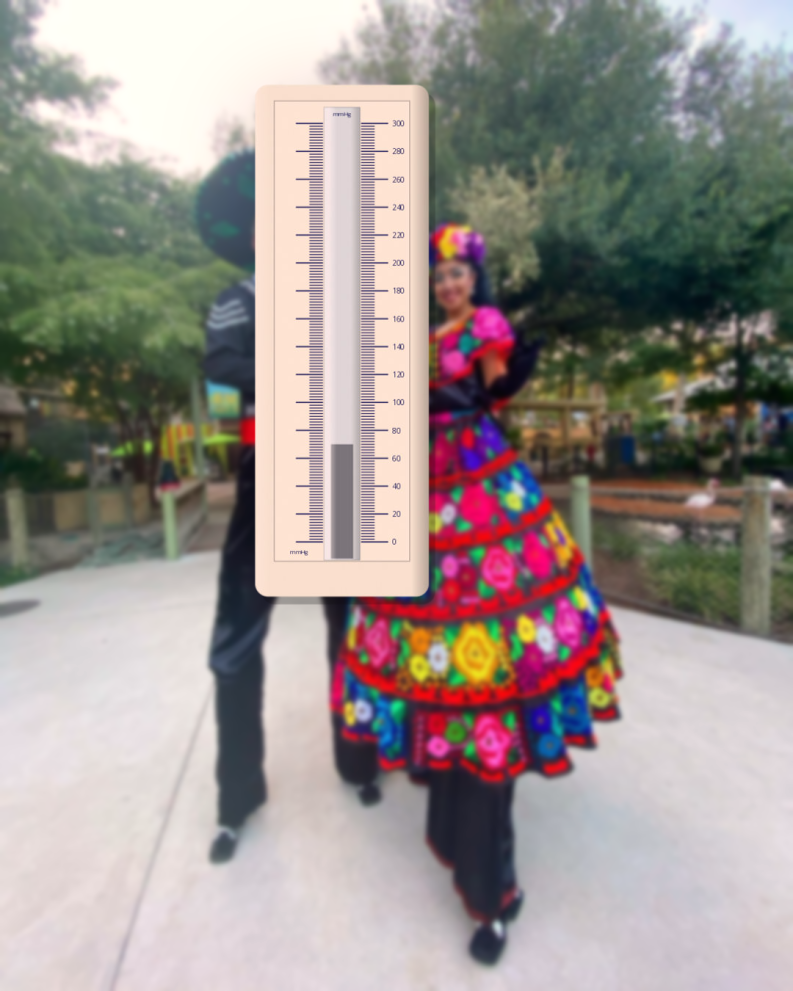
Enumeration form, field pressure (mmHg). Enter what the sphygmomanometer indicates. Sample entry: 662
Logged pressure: 70
